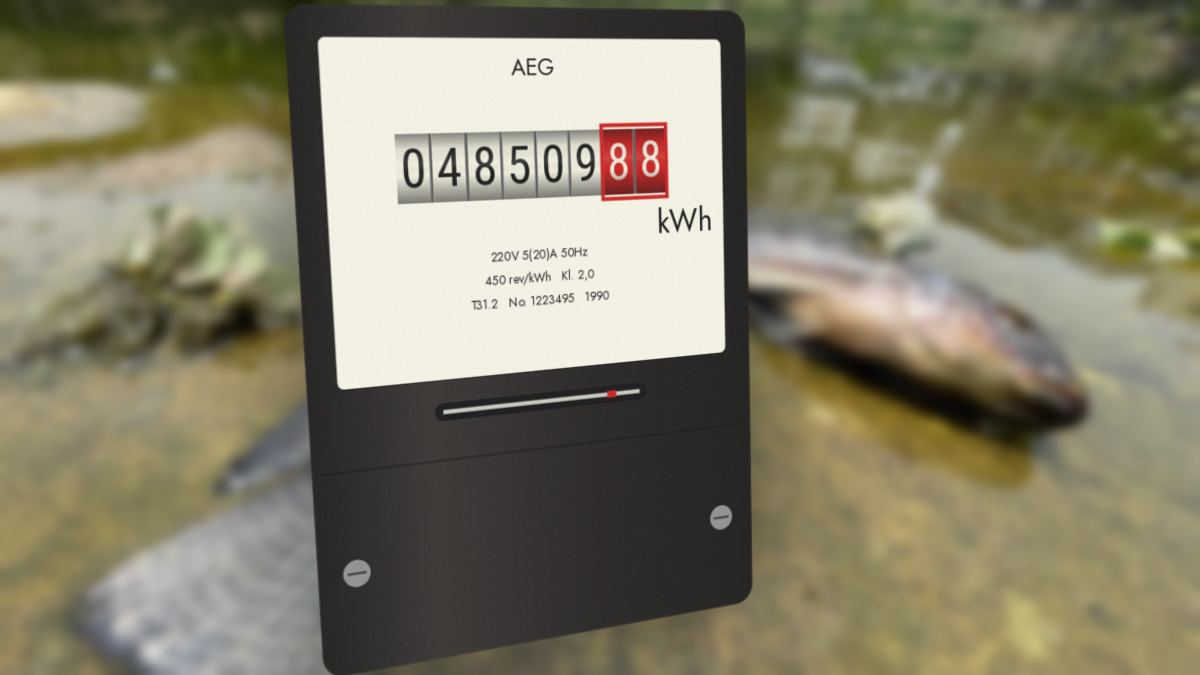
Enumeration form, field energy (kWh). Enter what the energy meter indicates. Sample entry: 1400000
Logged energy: 48509.88
